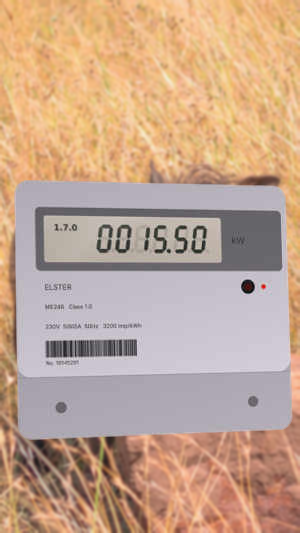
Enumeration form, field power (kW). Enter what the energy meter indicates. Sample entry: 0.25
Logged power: 15.50
